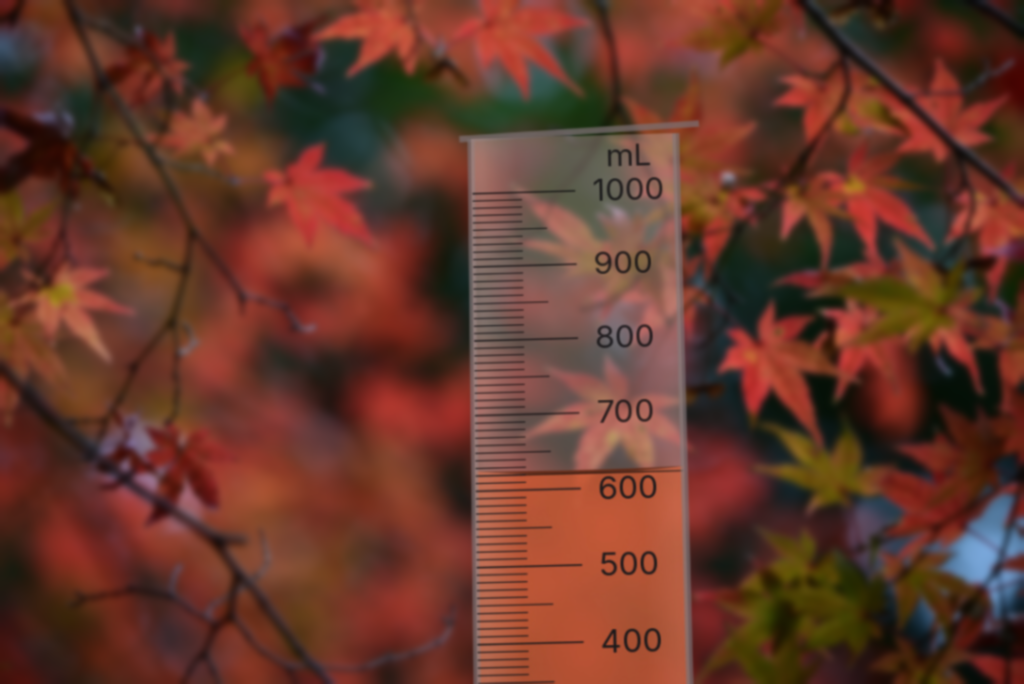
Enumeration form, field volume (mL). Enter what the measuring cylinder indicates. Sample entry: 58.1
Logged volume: 620
